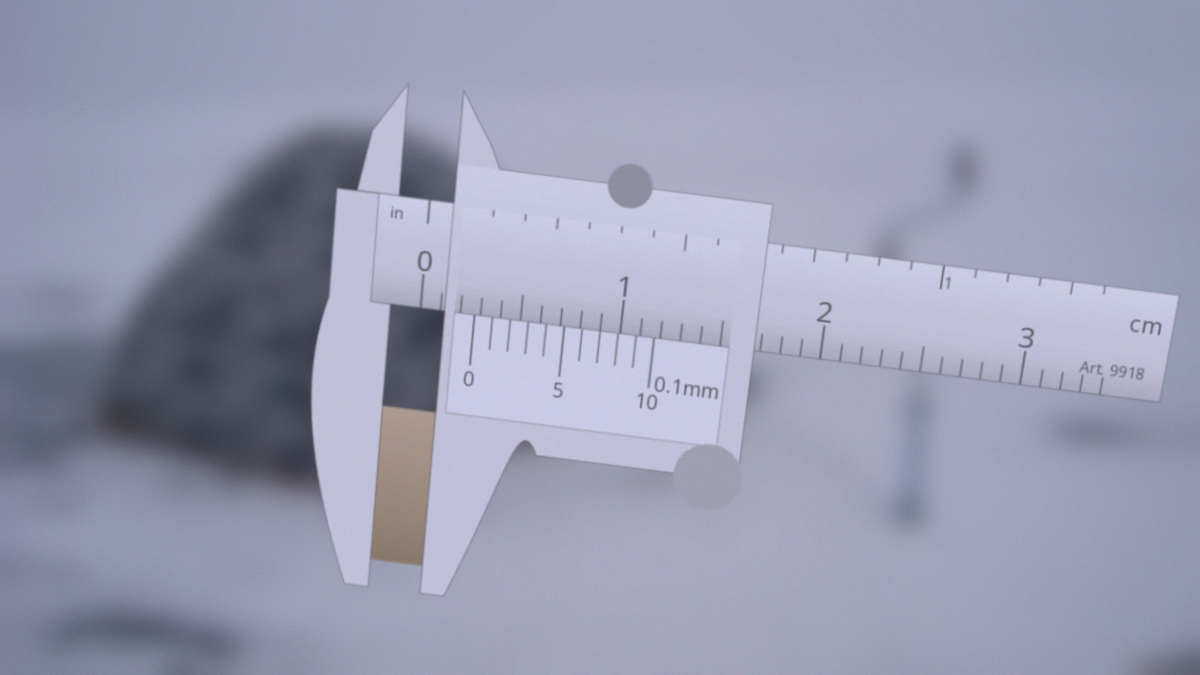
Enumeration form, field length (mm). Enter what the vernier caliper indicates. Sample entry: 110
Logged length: 2.7
